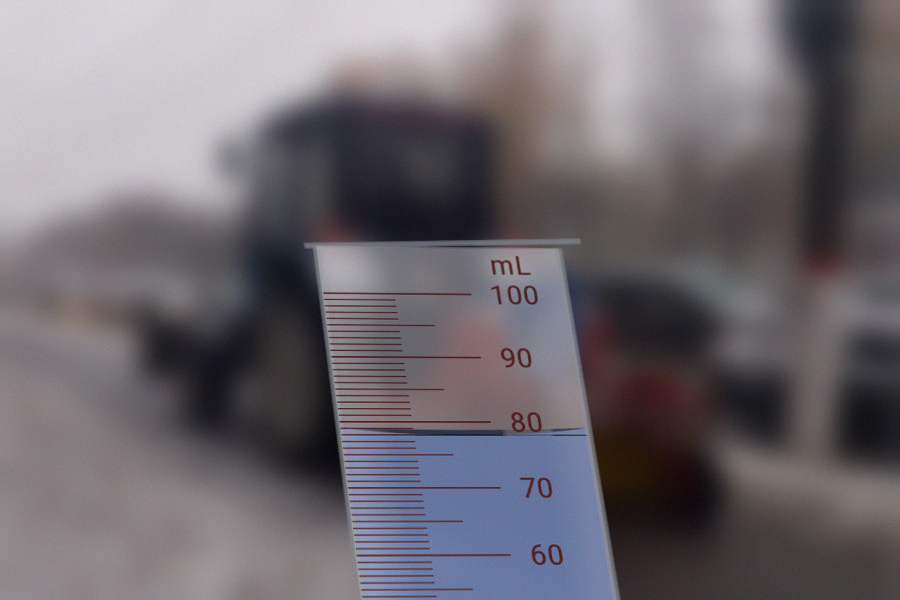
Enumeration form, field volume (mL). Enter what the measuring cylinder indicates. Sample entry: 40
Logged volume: 78
